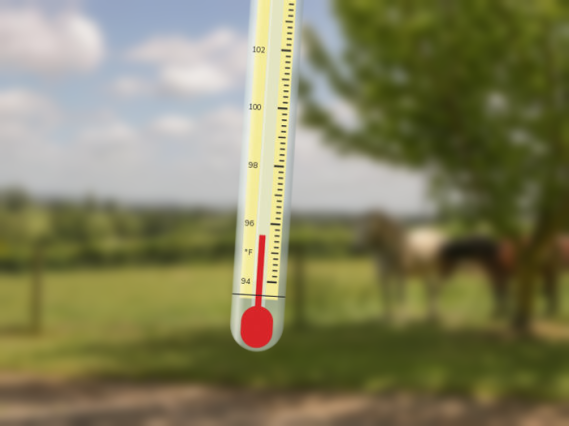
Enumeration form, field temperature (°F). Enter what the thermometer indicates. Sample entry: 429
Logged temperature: 95.6
